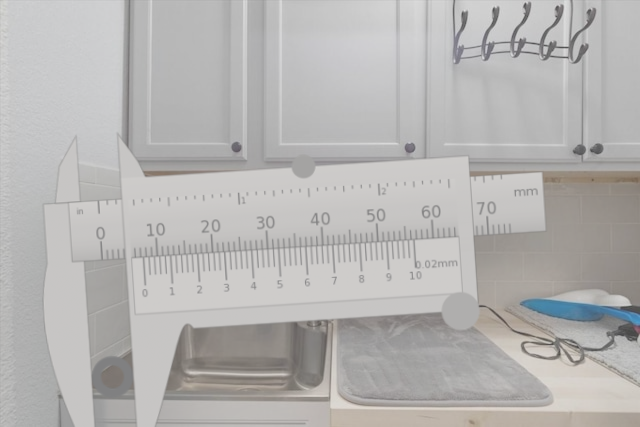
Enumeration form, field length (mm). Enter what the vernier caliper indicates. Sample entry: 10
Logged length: 7.5
